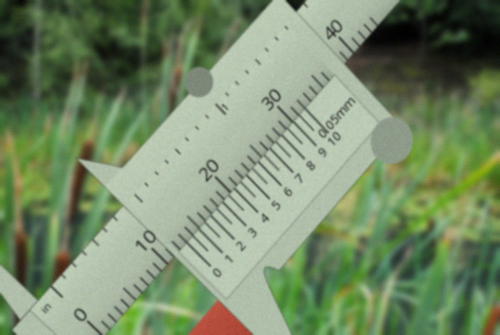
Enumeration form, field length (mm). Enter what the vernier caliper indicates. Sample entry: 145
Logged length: 13.0
